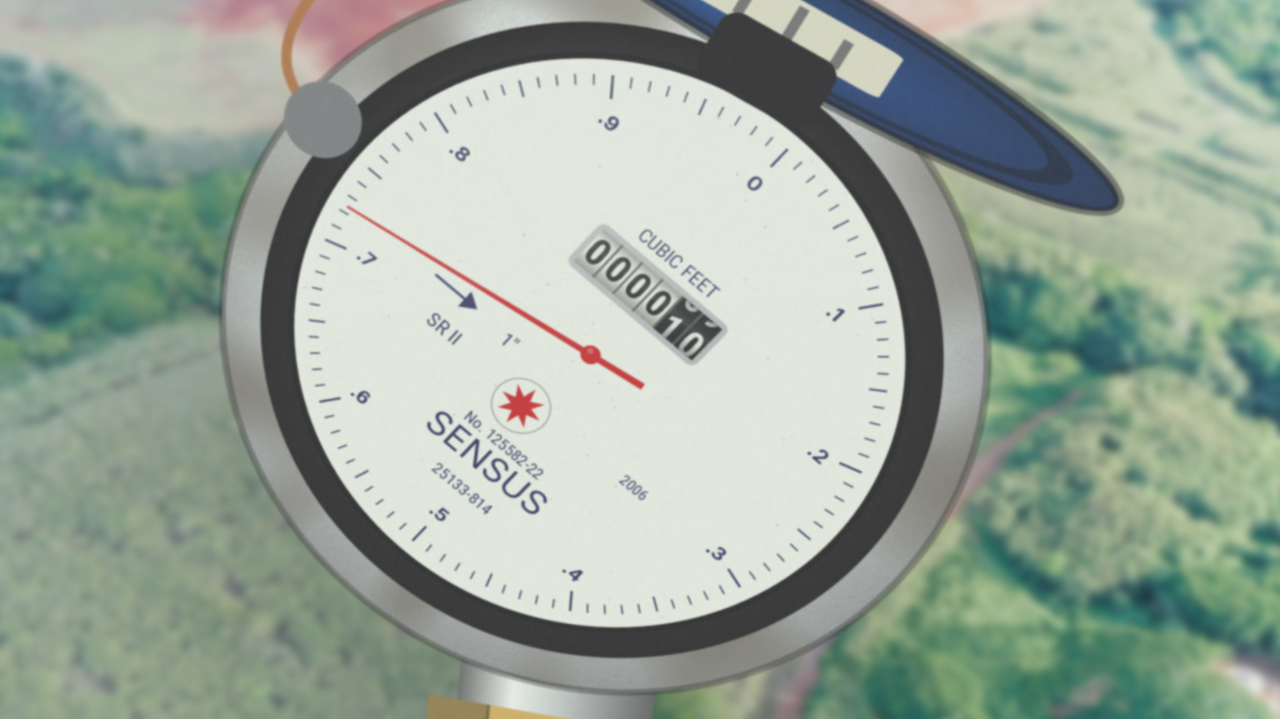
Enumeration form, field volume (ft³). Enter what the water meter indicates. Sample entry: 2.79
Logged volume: 9.72
